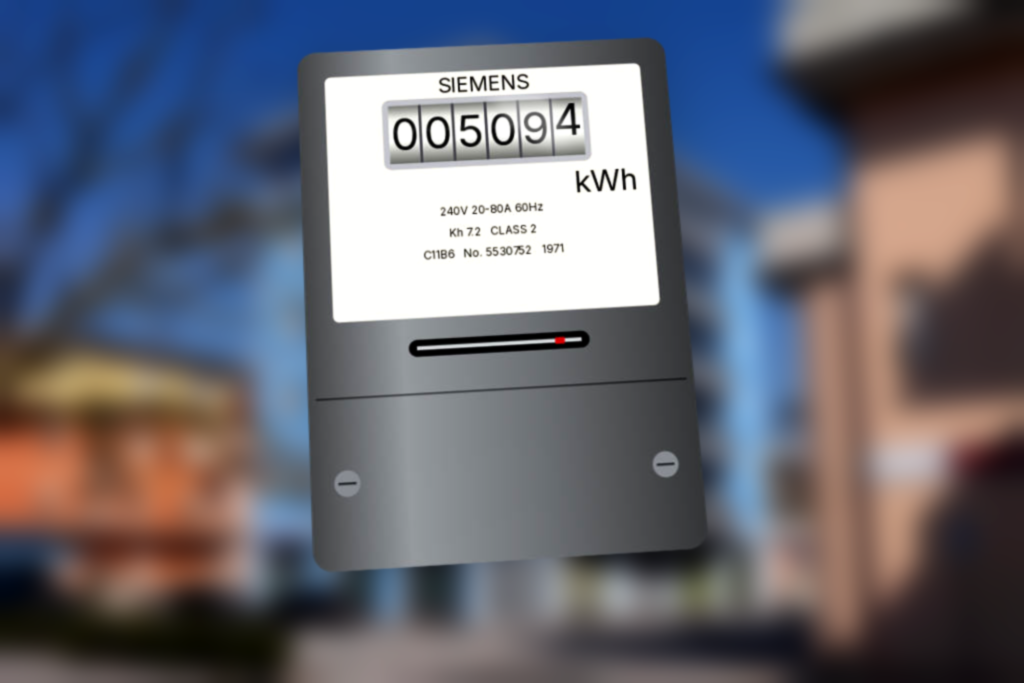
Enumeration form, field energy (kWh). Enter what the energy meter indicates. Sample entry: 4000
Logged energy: 5094
